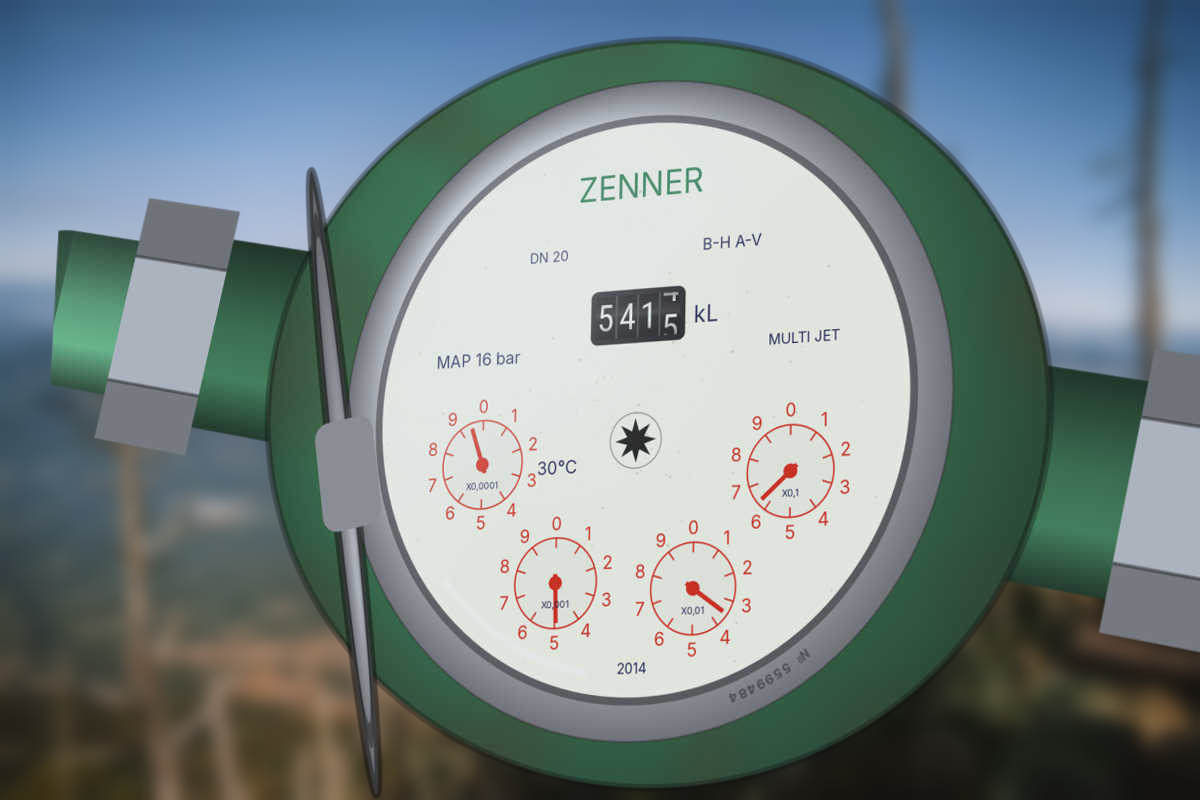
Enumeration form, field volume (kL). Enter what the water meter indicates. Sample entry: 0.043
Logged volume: 5414.6349
